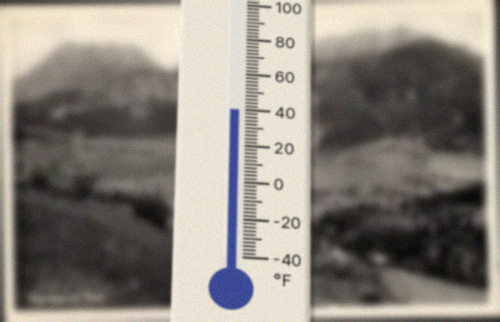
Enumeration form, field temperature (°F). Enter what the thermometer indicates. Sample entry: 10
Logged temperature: 40
